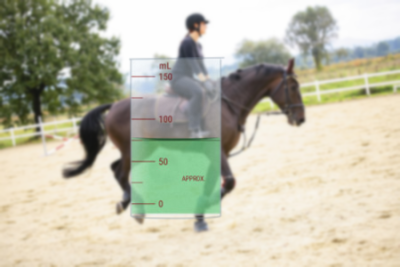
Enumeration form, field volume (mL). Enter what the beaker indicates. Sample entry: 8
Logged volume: 75
